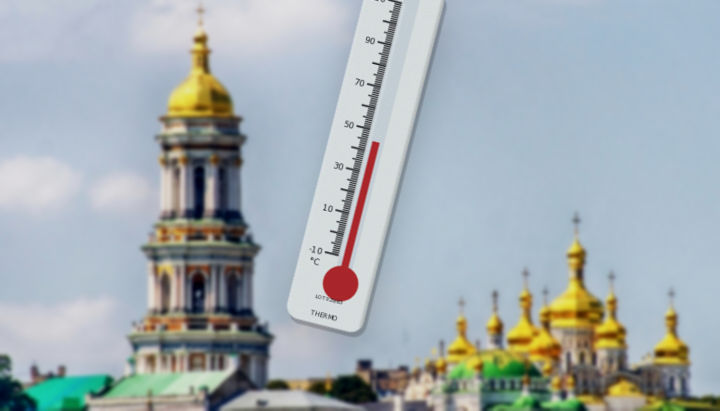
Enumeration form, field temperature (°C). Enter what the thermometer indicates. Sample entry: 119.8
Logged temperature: 45
